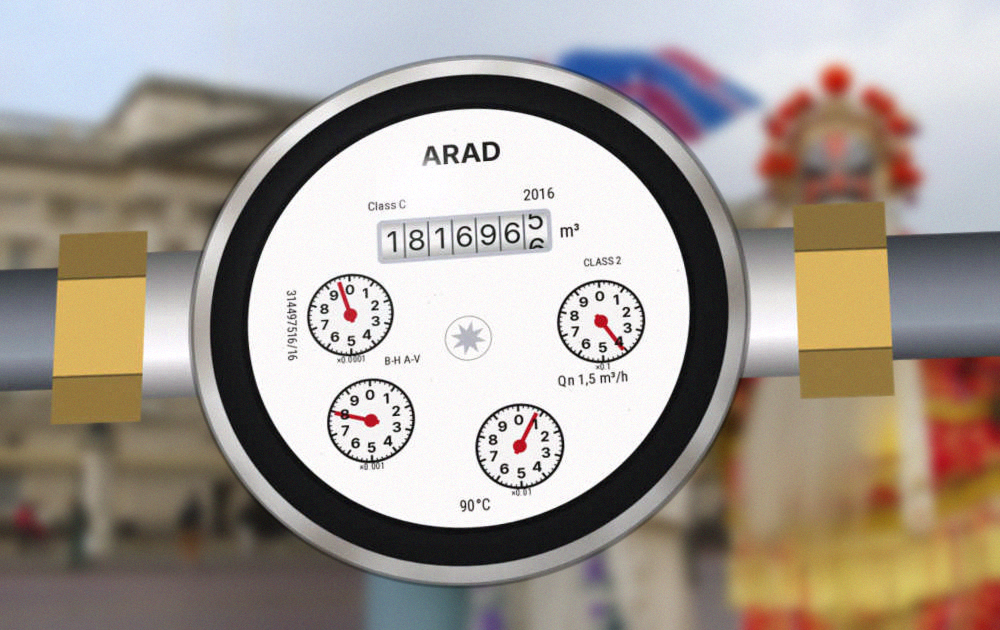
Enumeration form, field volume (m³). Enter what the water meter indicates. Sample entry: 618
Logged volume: 1816965.4079
